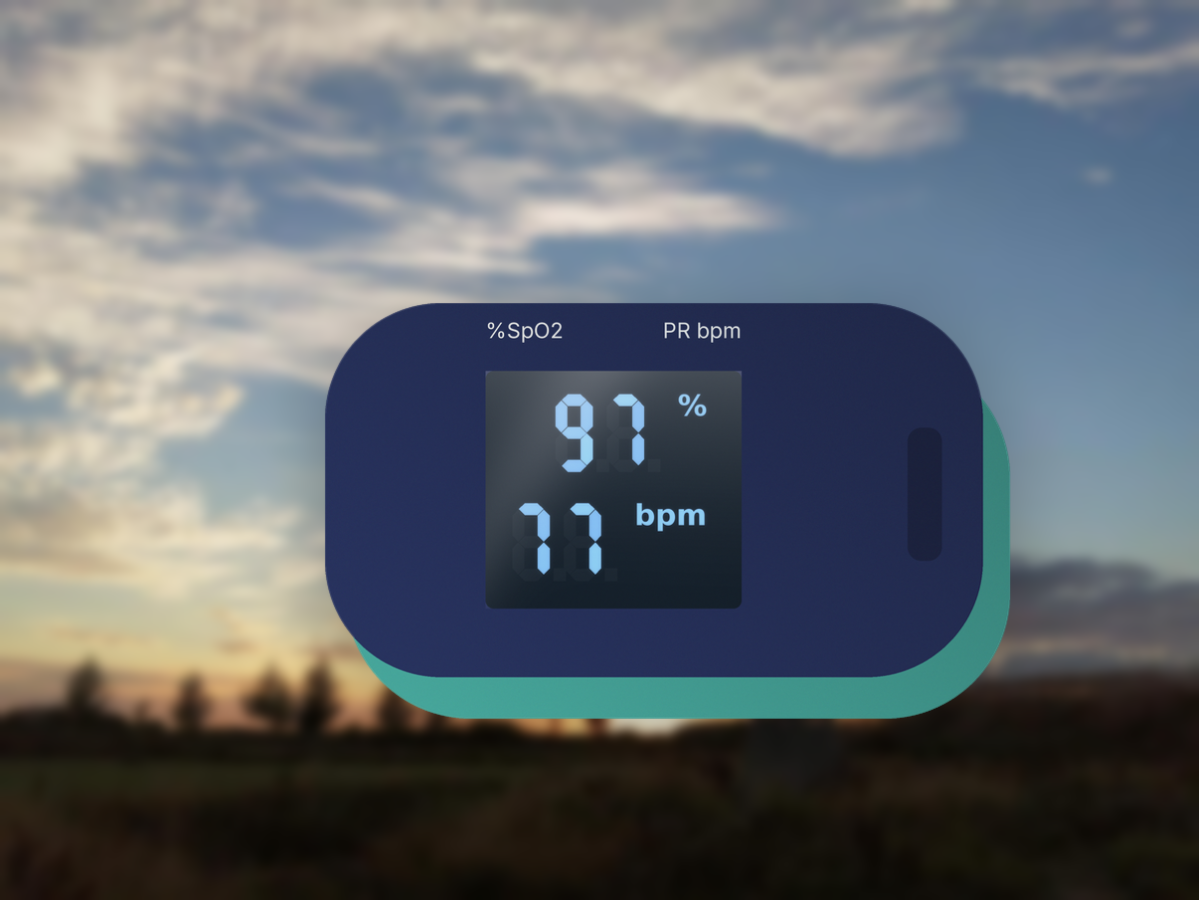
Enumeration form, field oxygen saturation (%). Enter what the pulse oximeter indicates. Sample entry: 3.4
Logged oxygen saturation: 97
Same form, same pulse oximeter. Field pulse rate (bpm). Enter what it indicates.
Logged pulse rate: 77
